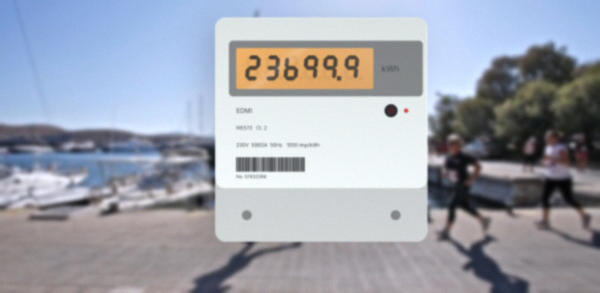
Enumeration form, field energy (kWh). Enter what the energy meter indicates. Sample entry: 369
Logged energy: 23699.9
